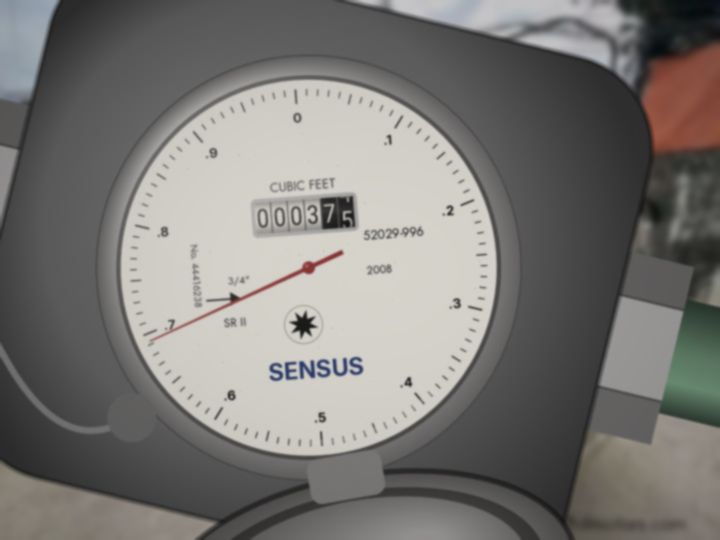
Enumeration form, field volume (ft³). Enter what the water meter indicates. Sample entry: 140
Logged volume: 374.69
